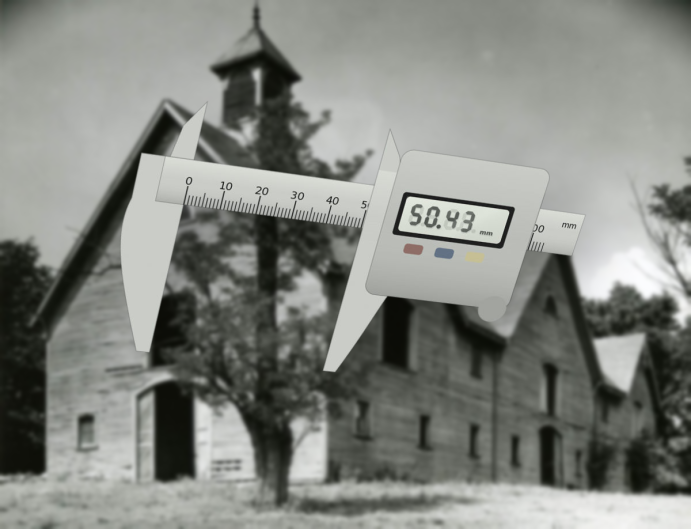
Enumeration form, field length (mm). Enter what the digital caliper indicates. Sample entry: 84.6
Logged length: 50.43
